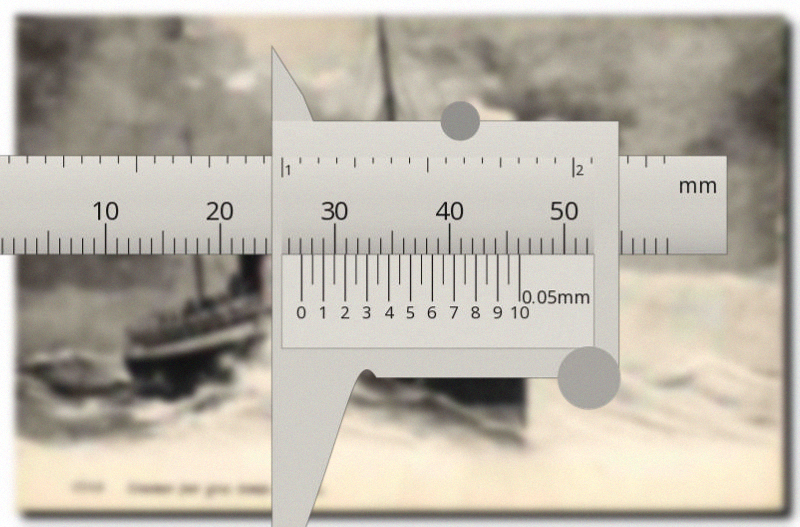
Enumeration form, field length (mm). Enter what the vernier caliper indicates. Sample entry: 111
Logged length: 27.1
